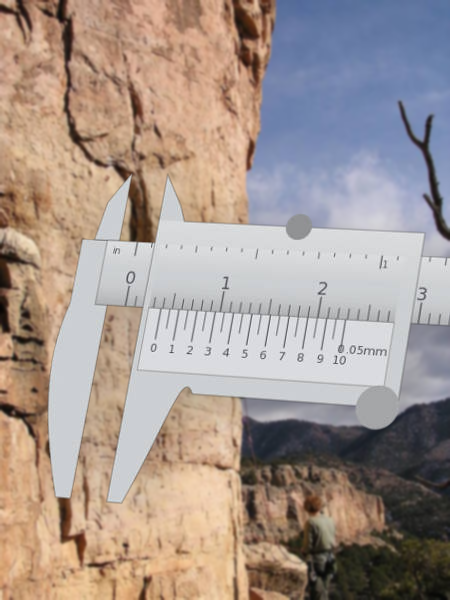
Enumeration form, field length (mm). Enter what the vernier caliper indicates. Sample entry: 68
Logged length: 3.8
